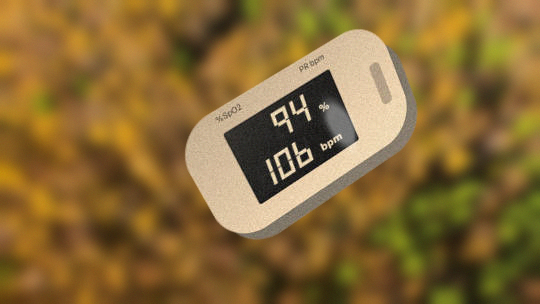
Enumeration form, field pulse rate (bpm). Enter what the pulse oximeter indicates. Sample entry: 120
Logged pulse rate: 106
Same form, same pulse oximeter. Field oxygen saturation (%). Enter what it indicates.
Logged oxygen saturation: 94
